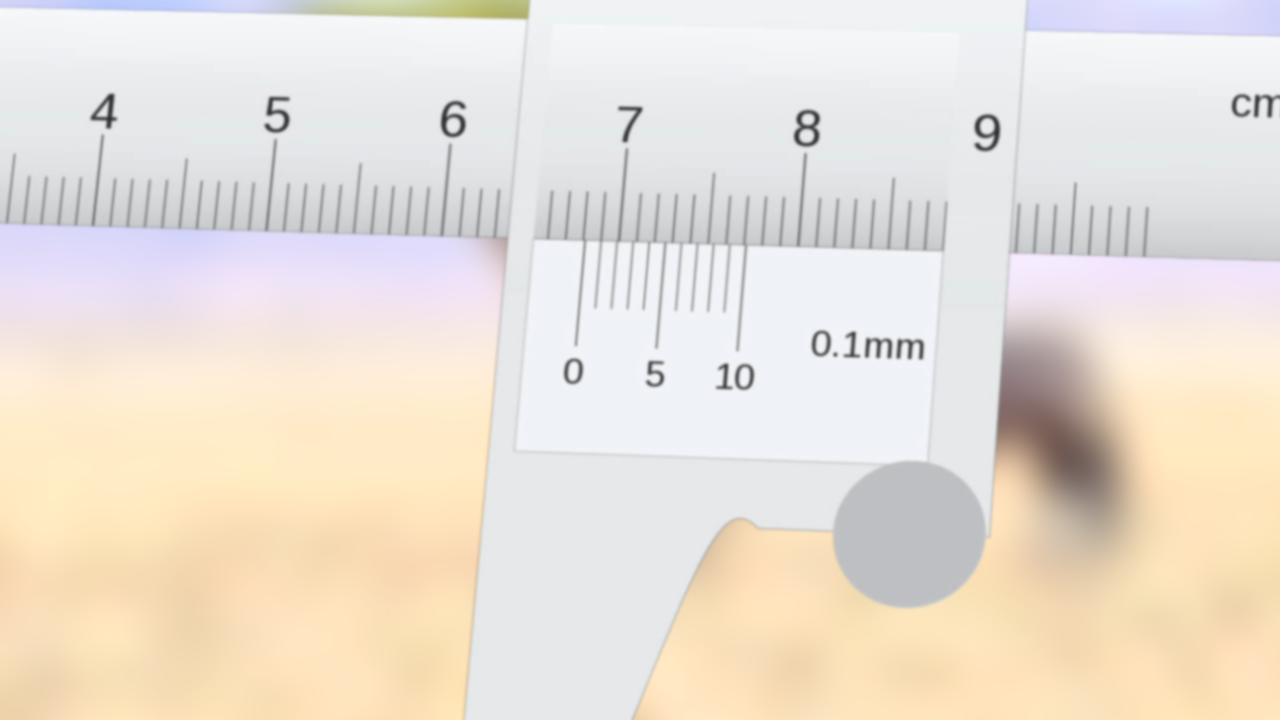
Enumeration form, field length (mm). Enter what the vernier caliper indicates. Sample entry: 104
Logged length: 68.1
